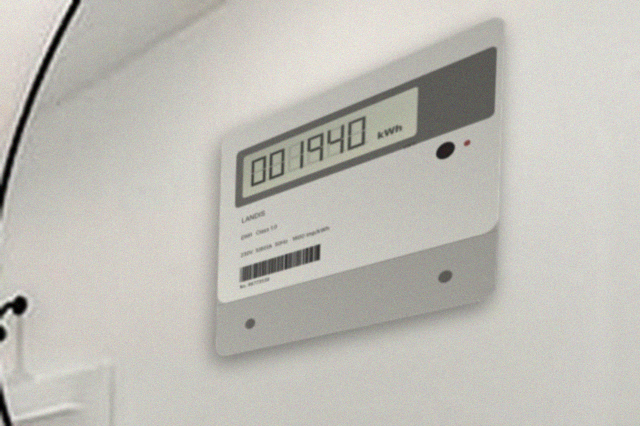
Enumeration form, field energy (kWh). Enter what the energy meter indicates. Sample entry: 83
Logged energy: 1940
